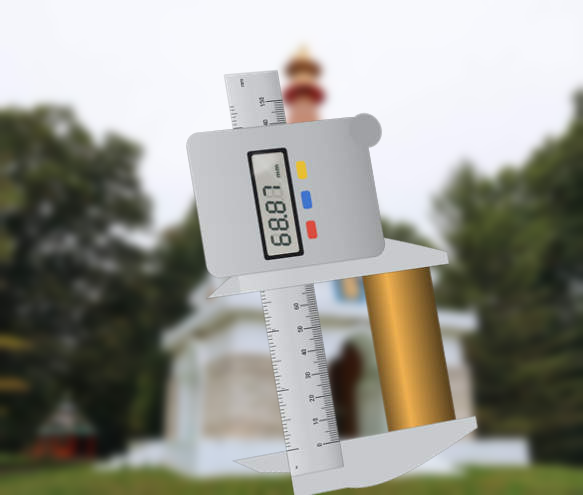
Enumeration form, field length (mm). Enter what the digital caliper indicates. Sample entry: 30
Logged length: 68.87
